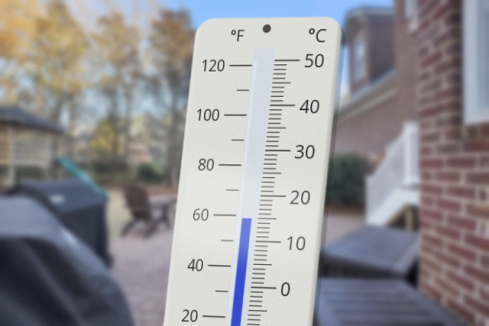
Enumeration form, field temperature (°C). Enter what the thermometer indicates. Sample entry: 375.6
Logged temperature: 15
